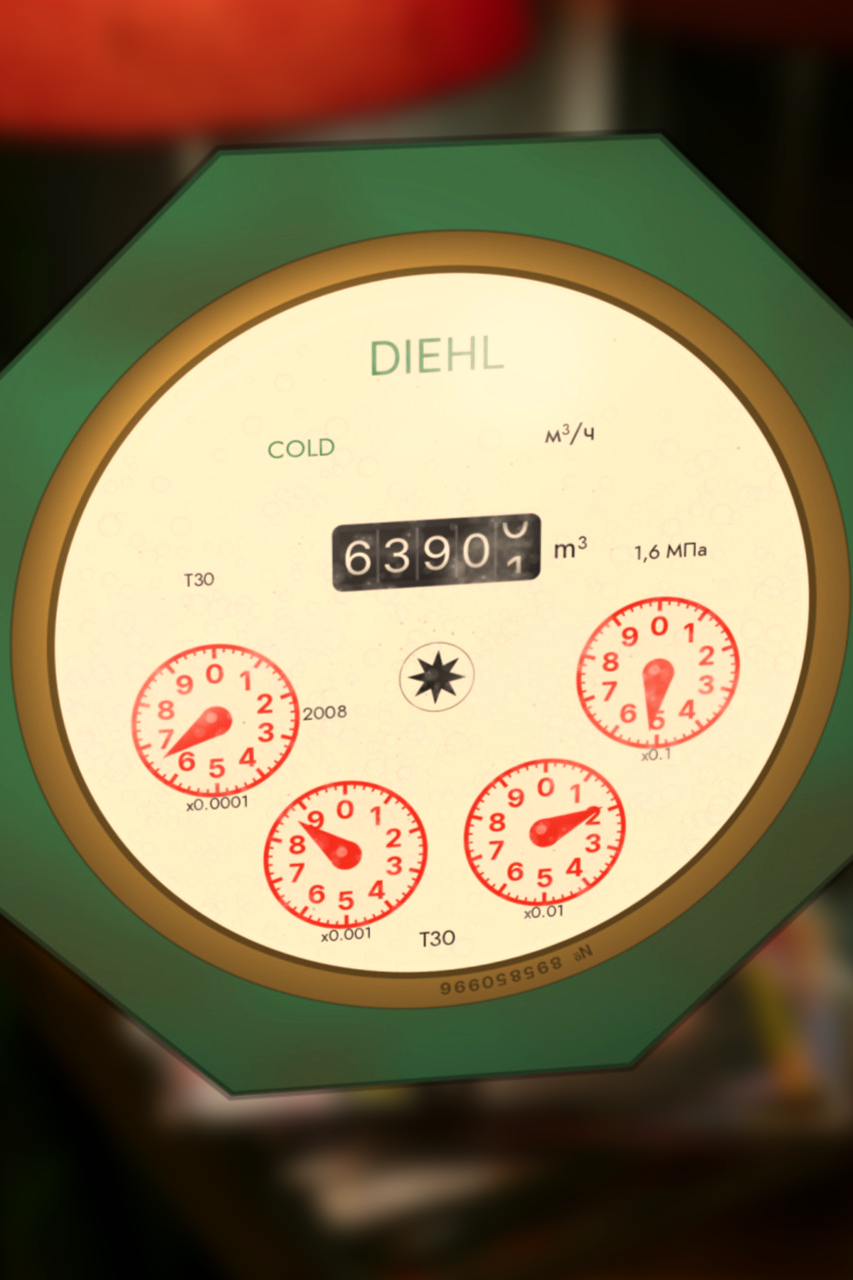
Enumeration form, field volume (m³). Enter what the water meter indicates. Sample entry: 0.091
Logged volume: 63900.5186
